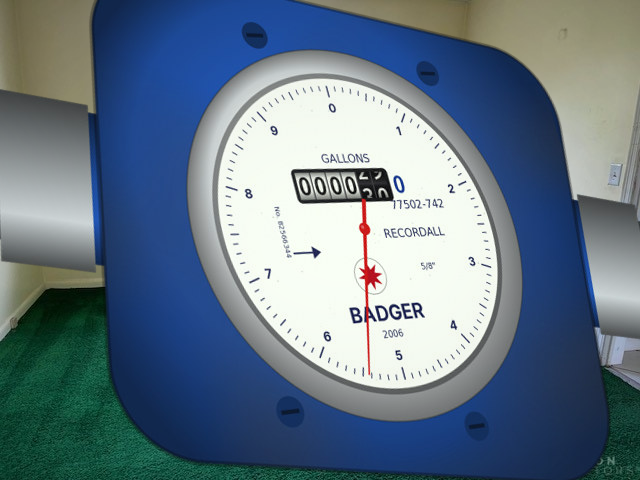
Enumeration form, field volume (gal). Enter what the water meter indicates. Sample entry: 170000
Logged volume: 295.4
